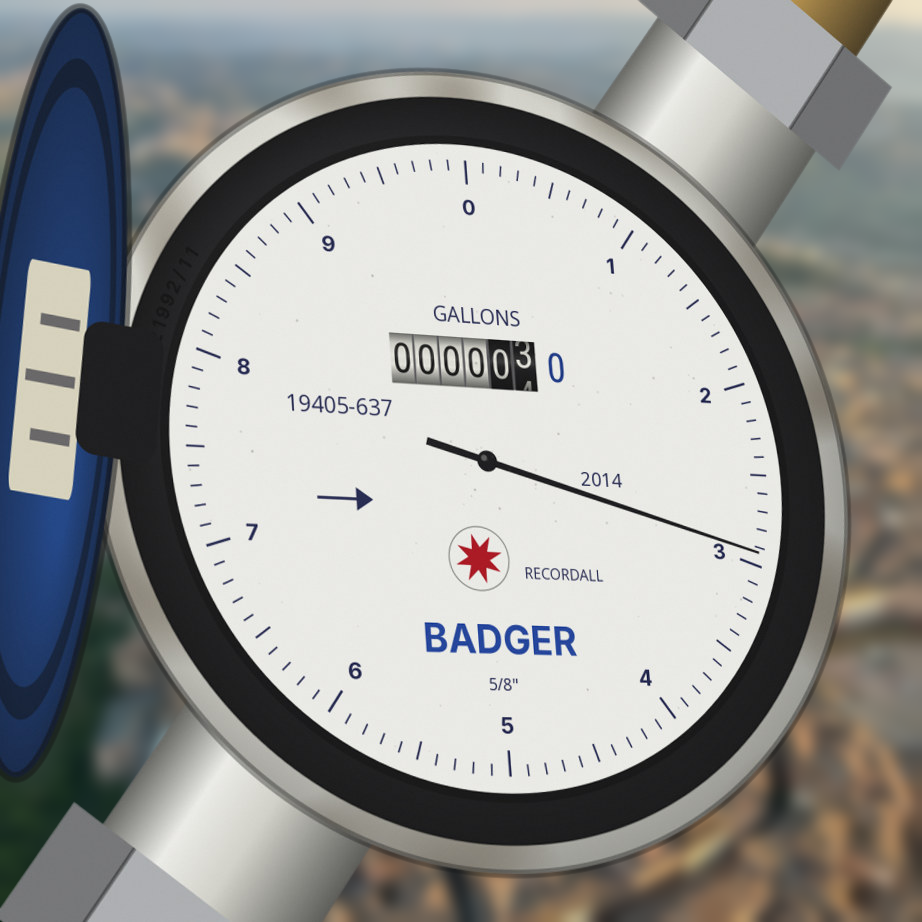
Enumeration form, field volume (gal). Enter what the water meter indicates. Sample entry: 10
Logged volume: 32.9
